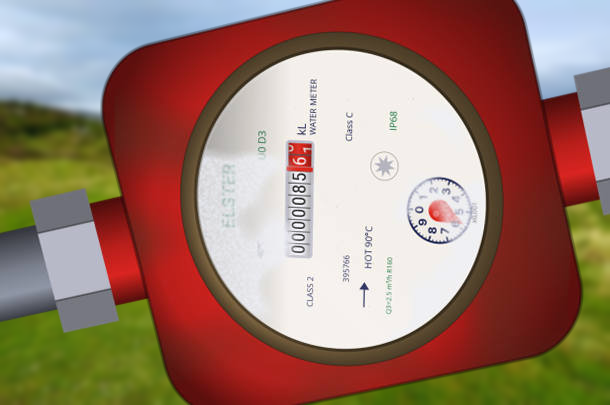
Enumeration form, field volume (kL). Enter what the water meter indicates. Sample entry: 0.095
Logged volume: 85.605
